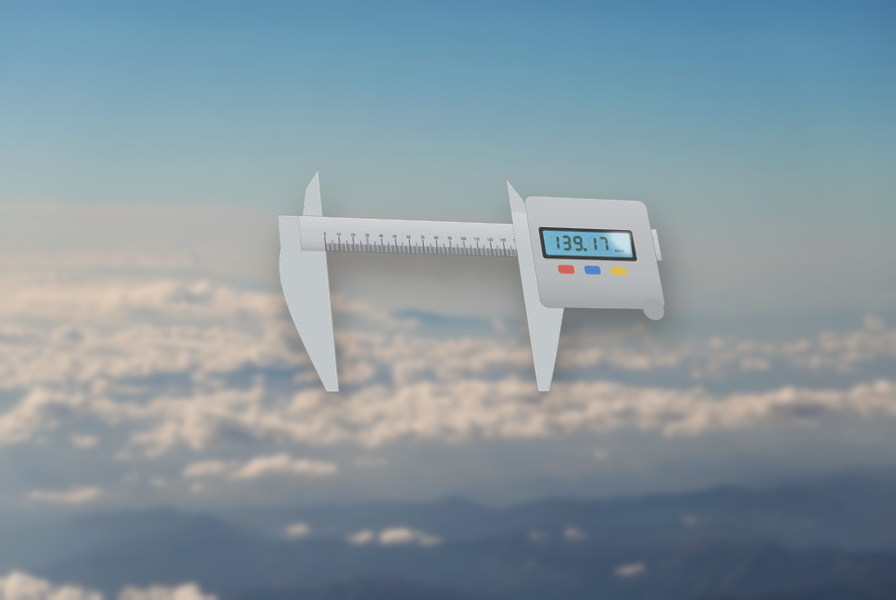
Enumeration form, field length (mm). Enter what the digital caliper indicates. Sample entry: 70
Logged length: 139.17
